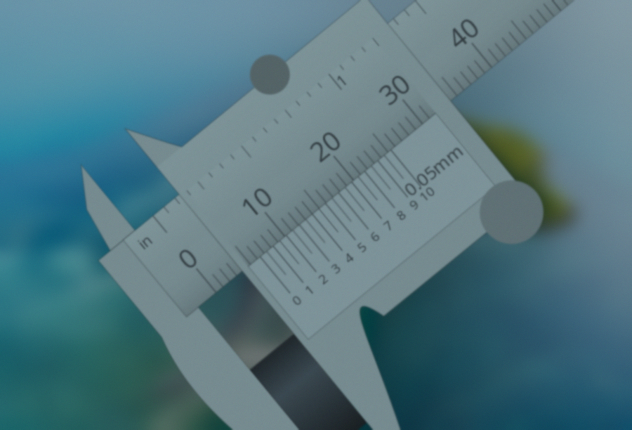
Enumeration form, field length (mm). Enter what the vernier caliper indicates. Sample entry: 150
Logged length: 6.4
